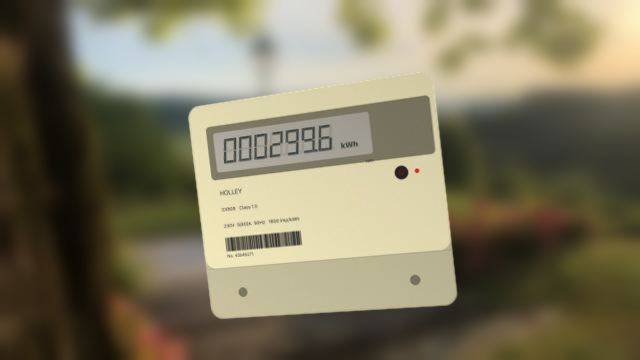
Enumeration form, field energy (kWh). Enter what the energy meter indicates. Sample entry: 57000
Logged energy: 299.6
